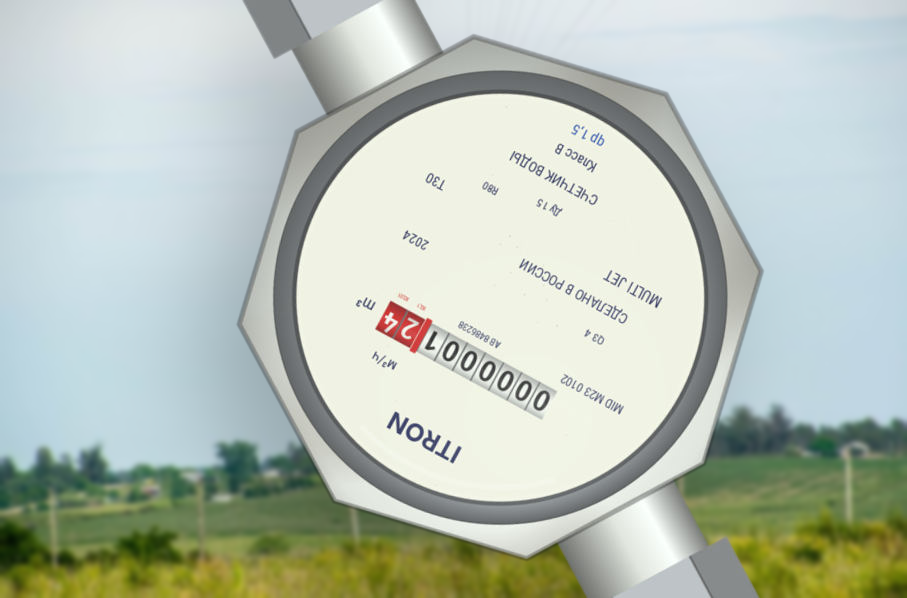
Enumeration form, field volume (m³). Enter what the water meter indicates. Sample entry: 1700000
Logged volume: 1.24
